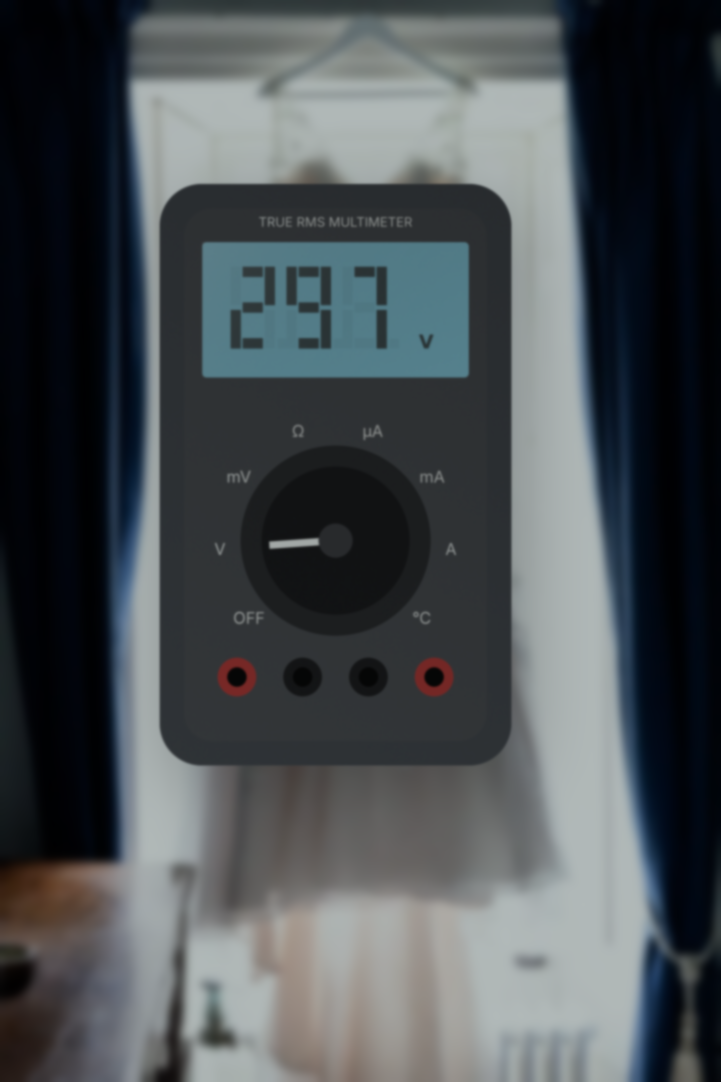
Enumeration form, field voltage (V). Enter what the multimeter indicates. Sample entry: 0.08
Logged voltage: 297
